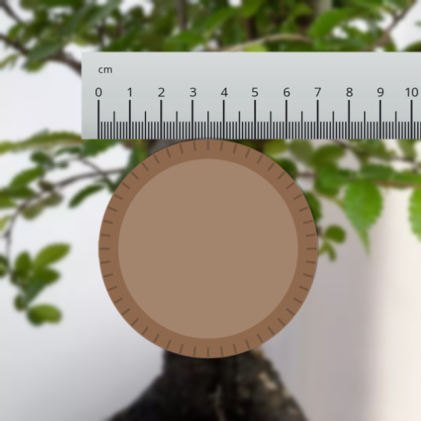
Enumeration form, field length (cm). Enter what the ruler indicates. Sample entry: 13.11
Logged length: 7
